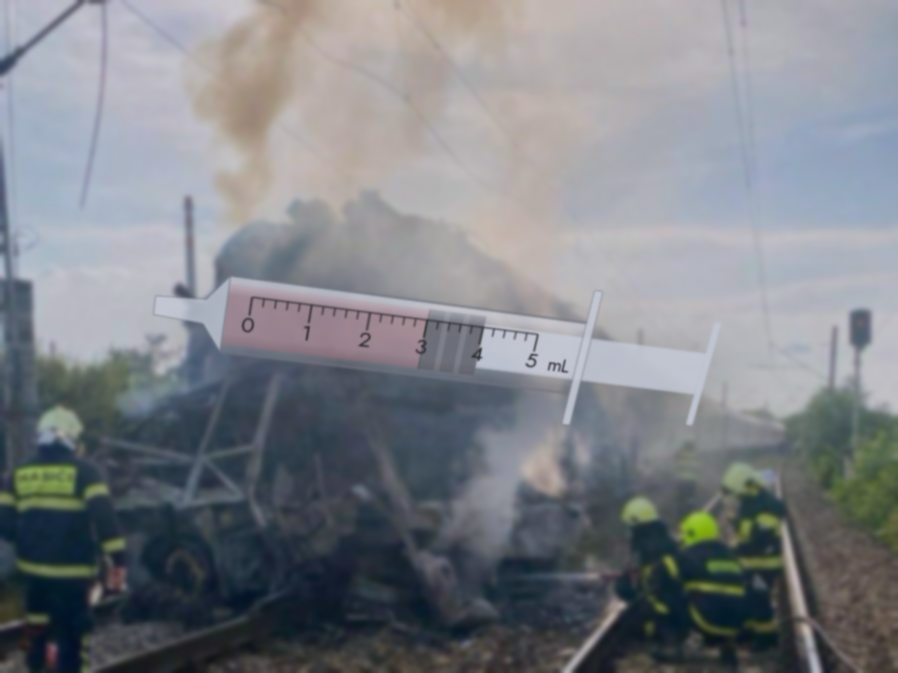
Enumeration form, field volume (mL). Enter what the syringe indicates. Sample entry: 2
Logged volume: 3
